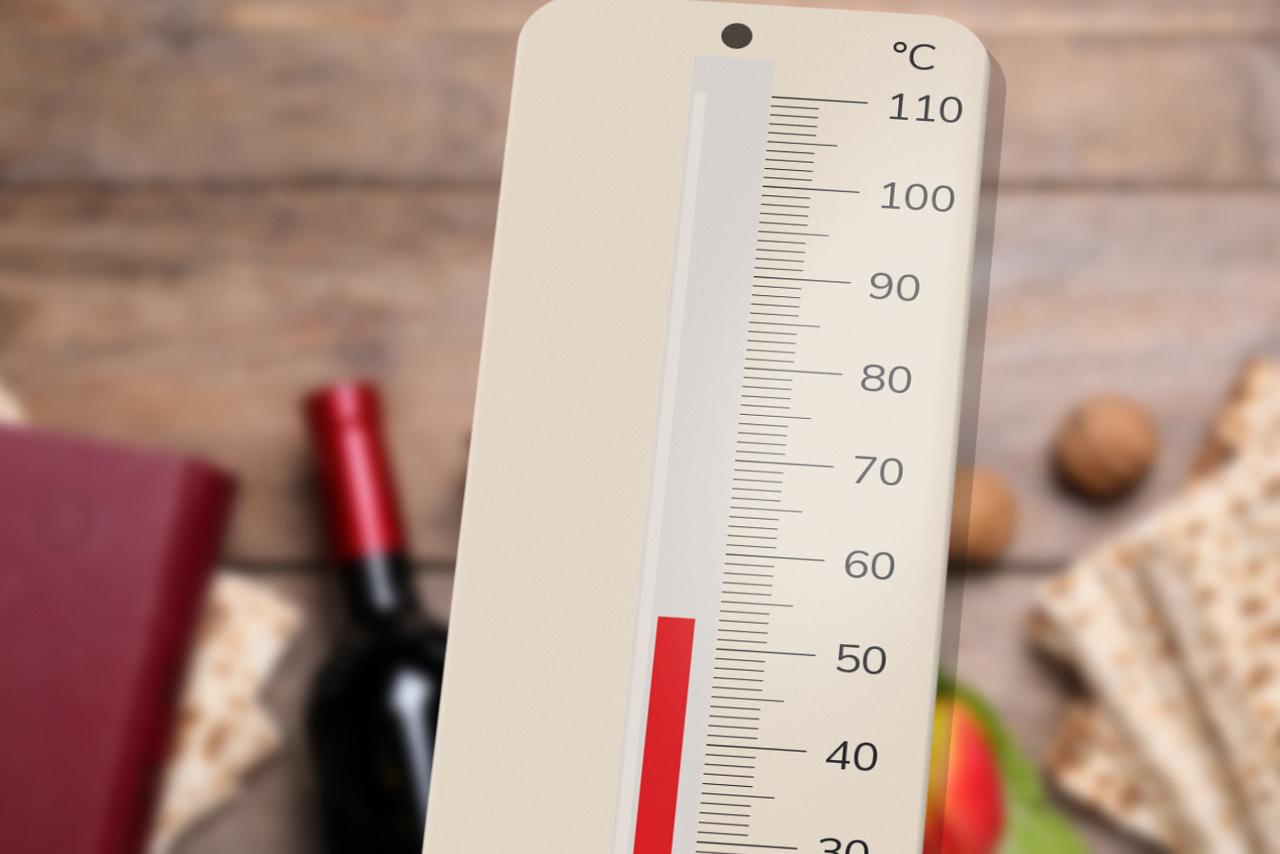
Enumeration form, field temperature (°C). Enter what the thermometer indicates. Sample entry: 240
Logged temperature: 53
